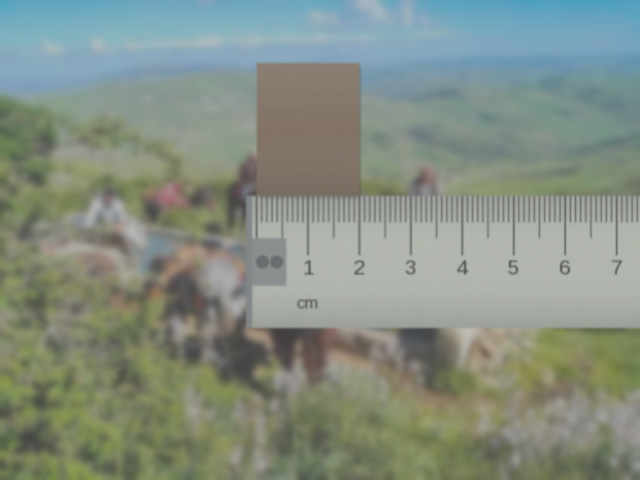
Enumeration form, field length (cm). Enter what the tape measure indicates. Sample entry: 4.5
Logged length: 2
